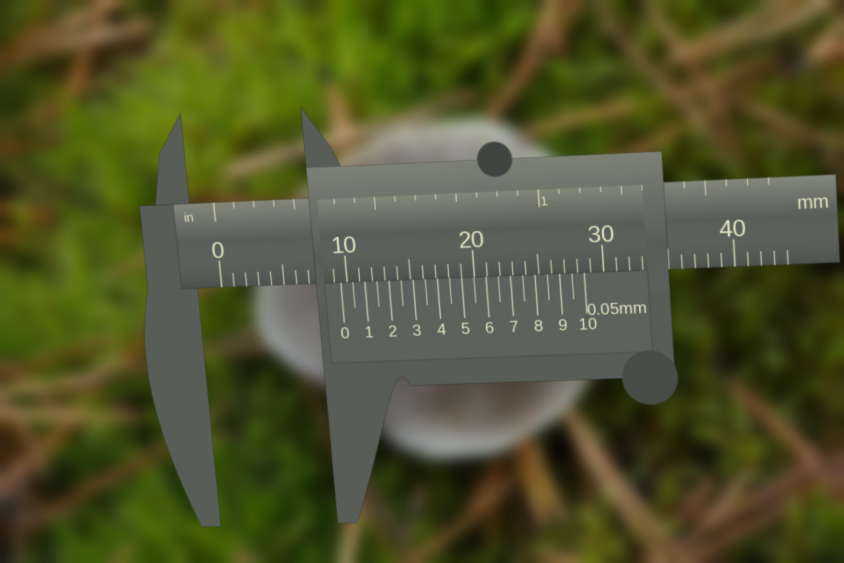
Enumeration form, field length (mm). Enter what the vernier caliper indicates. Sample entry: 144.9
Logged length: 9.5
